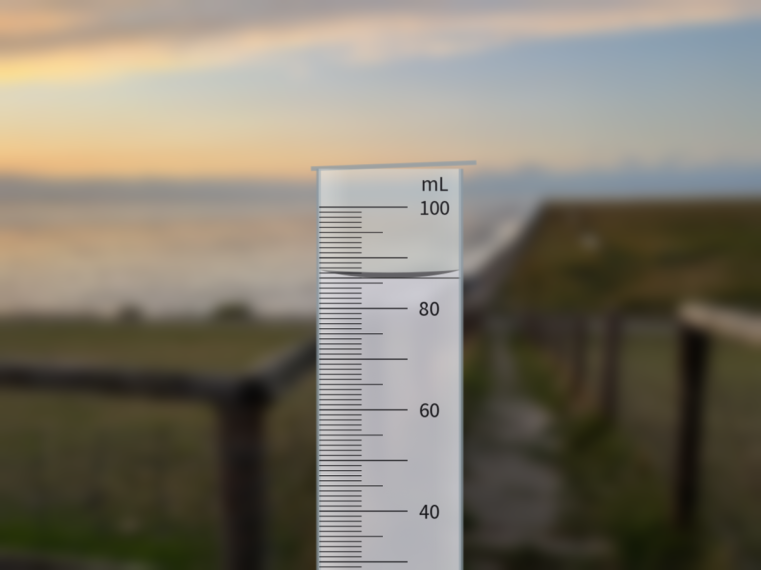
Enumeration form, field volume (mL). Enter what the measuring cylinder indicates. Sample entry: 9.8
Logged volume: 86
